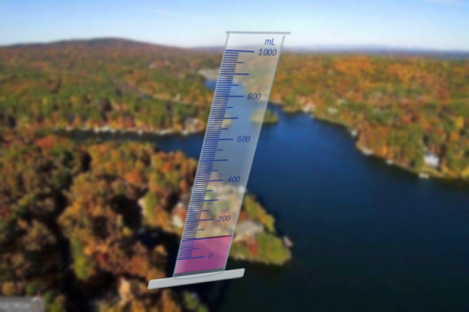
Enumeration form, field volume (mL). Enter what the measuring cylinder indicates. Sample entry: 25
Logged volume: 100
